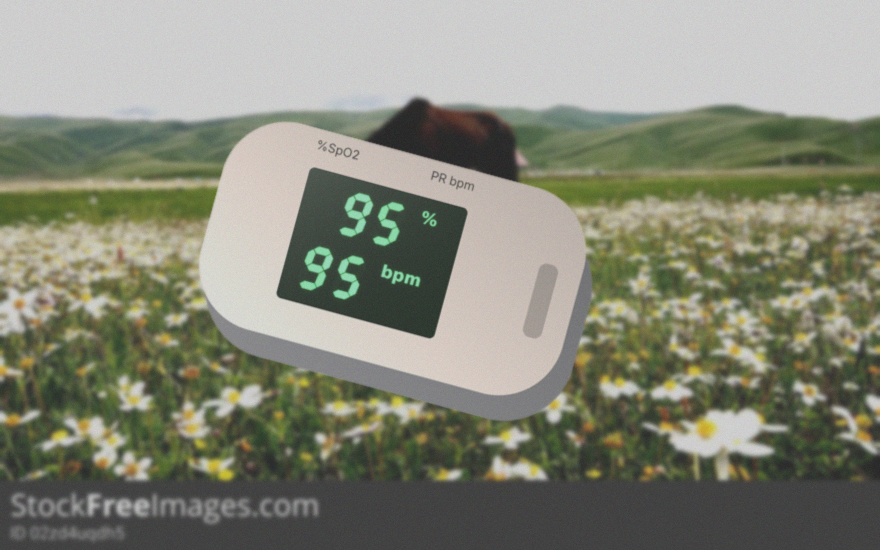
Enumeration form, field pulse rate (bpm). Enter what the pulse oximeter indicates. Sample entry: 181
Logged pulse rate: 95
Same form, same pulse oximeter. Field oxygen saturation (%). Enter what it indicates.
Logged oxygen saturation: 95
